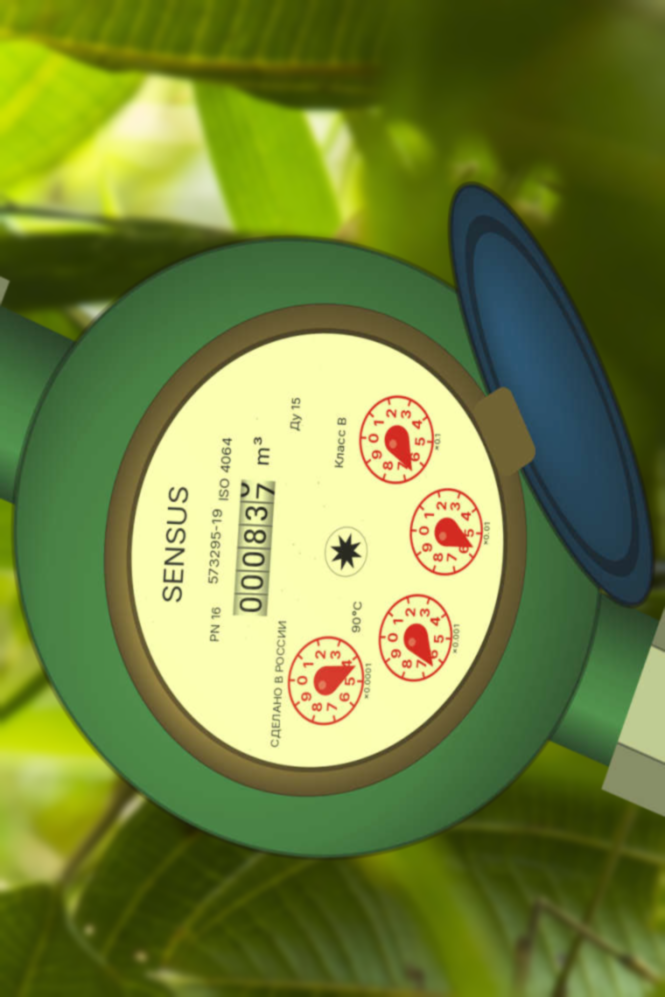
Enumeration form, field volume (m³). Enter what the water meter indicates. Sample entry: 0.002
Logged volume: 836.6564
